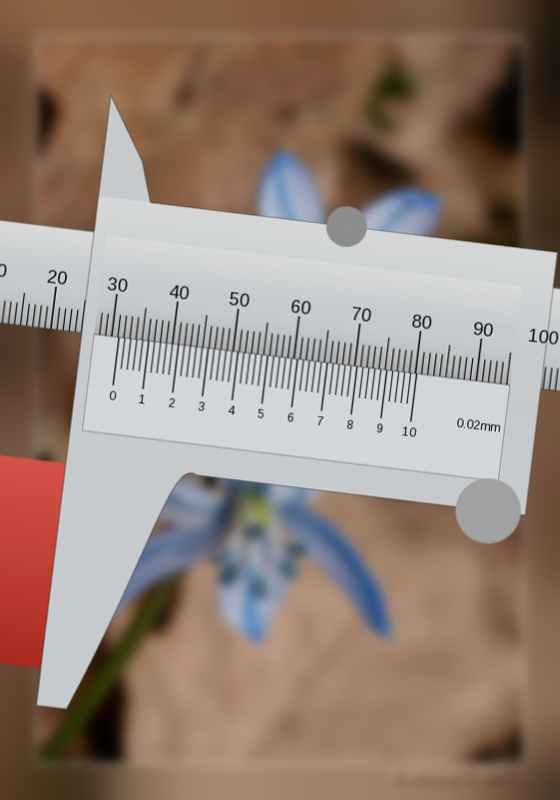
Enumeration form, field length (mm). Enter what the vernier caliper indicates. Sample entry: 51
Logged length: 31.2
